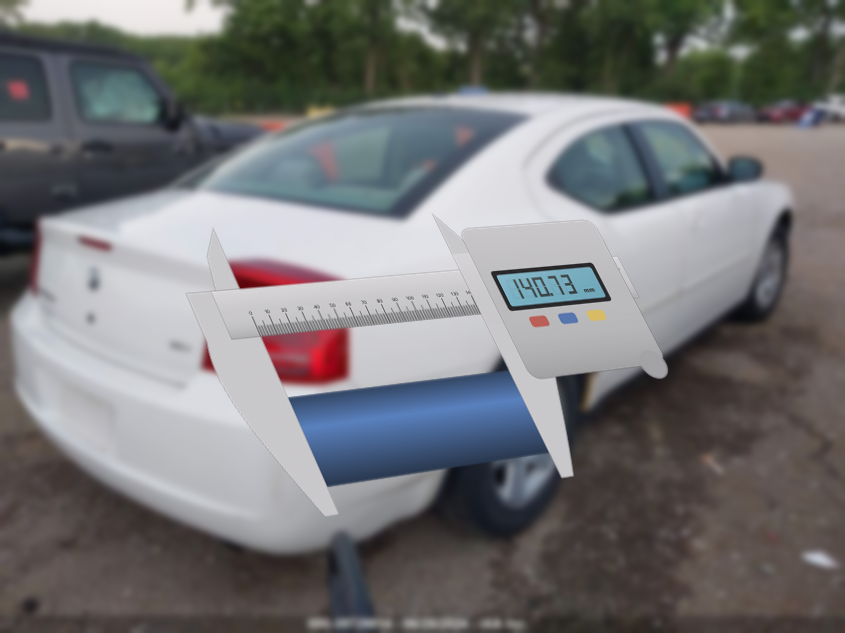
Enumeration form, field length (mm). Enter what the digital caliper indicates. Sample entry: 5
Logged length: 140.73
